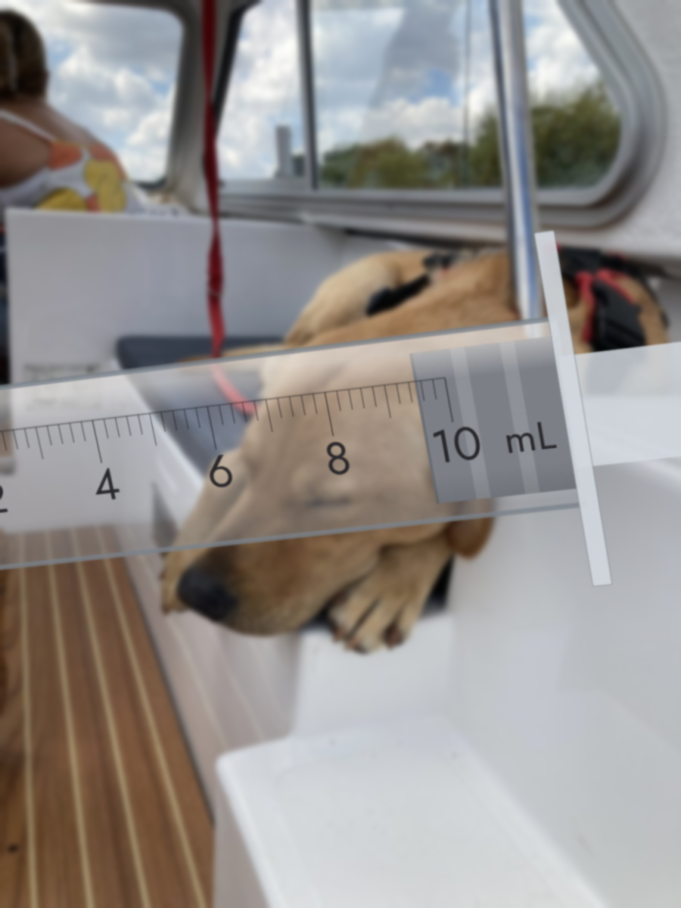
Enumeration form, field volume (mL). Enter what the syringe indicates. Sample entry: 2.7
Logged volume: 9.5
